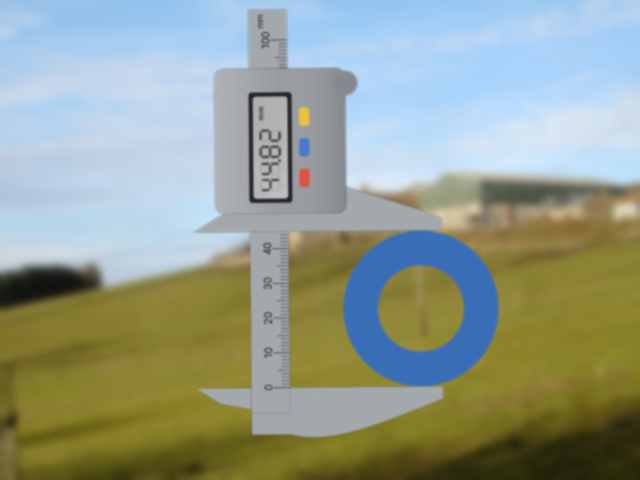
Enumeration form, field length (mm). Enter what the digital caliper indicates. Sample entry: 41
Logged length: 44.82
